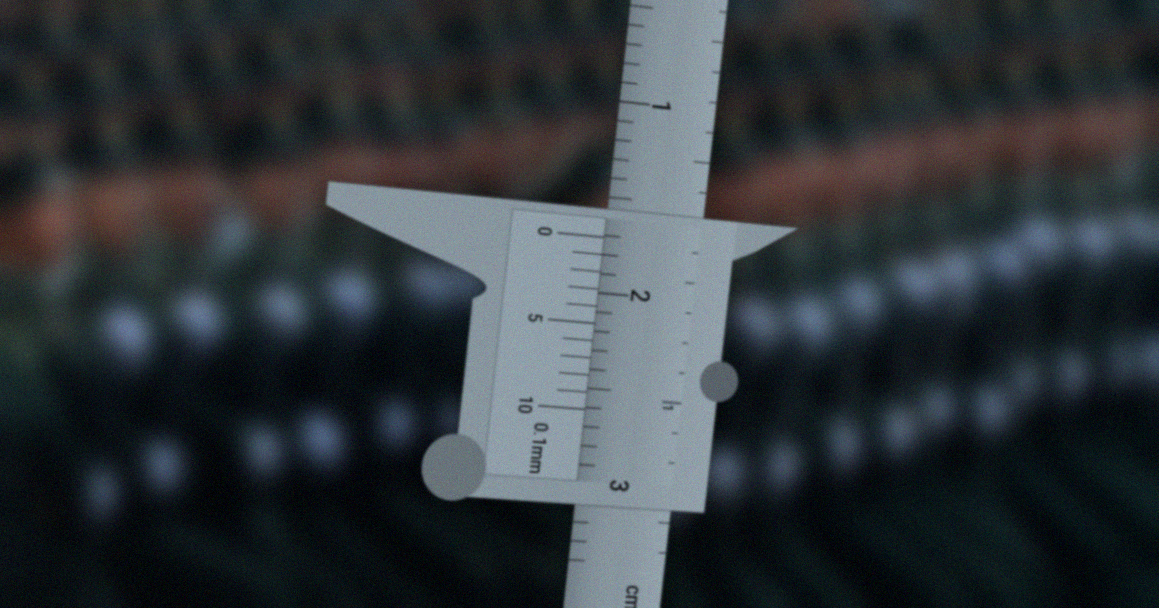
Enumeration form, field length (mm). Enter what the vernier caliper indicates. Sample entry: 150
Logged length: 17.1
